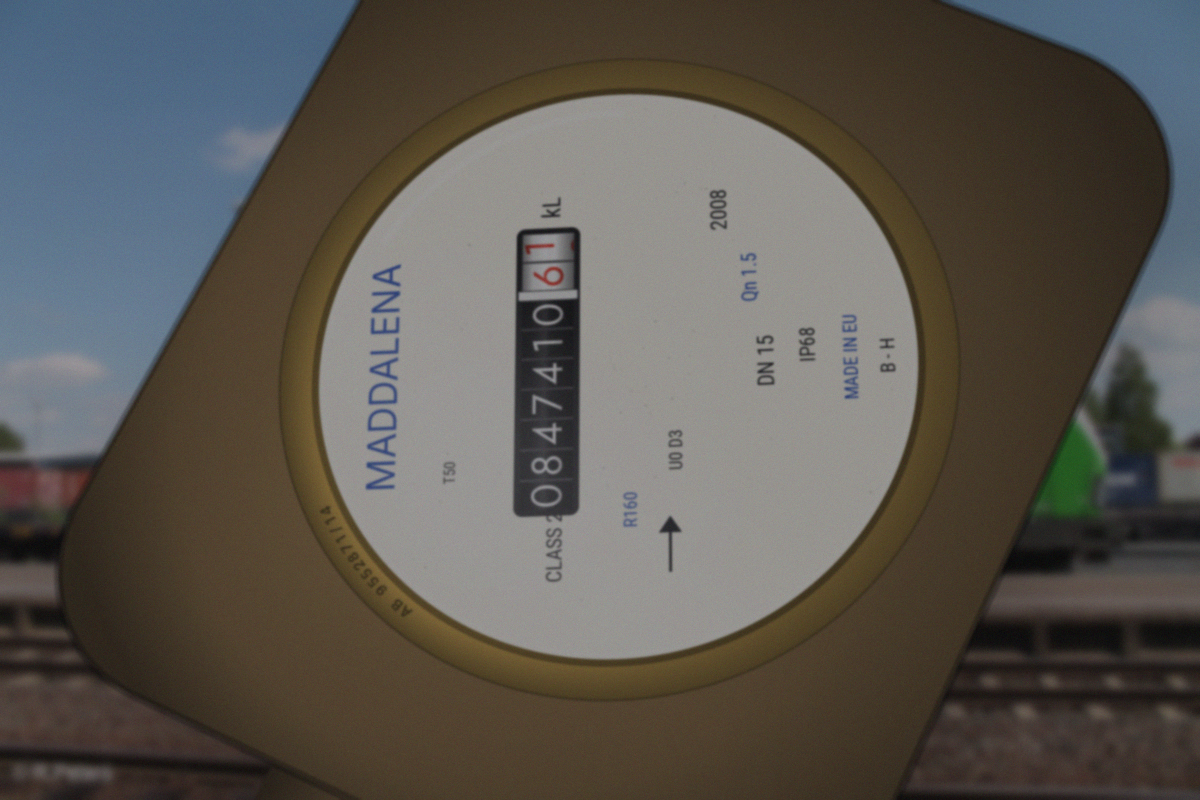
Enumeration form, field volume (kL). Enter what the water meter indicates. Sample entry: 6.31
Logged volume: 847410.61
